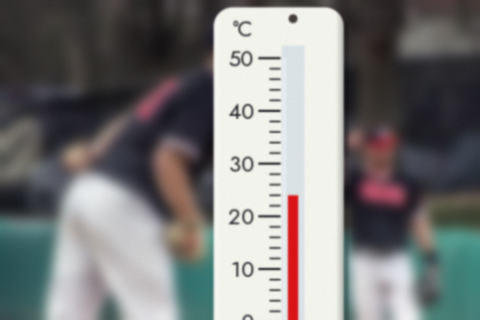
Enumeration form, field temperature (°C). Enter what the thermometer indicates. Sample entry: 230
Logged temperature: 24
